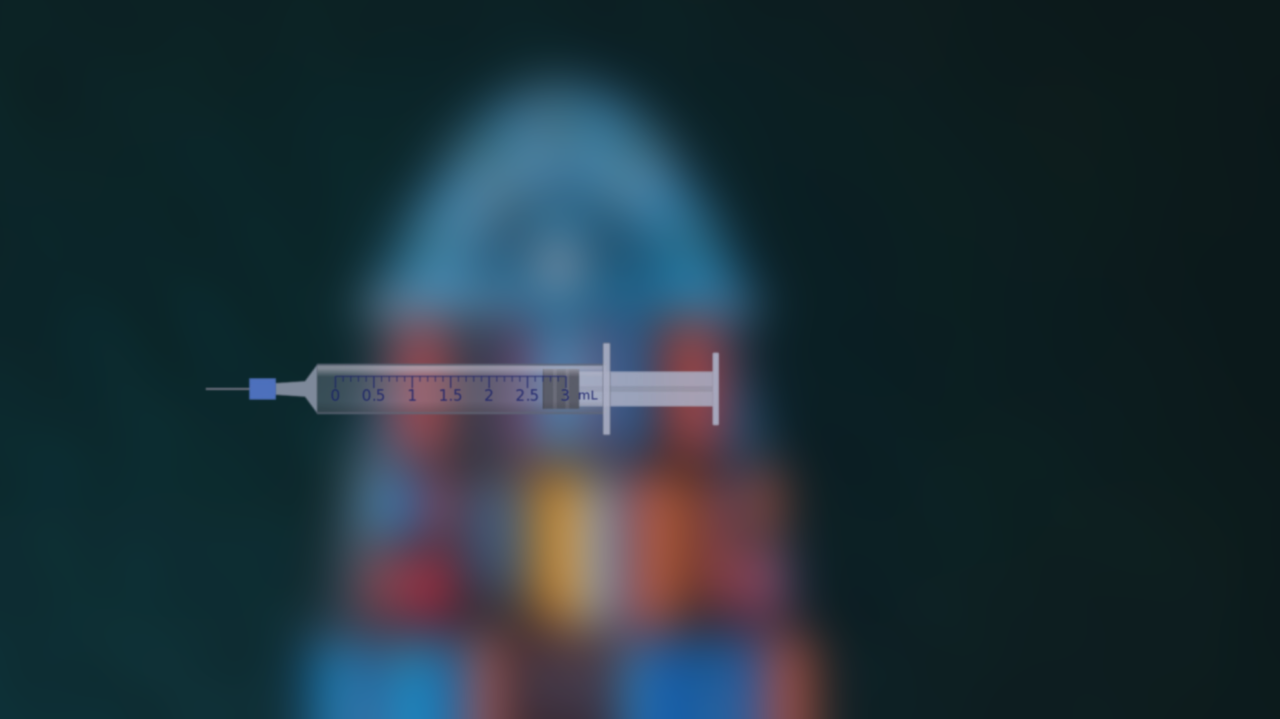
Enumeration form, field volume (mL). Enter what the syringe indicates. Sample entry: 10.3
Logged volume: 2.7
